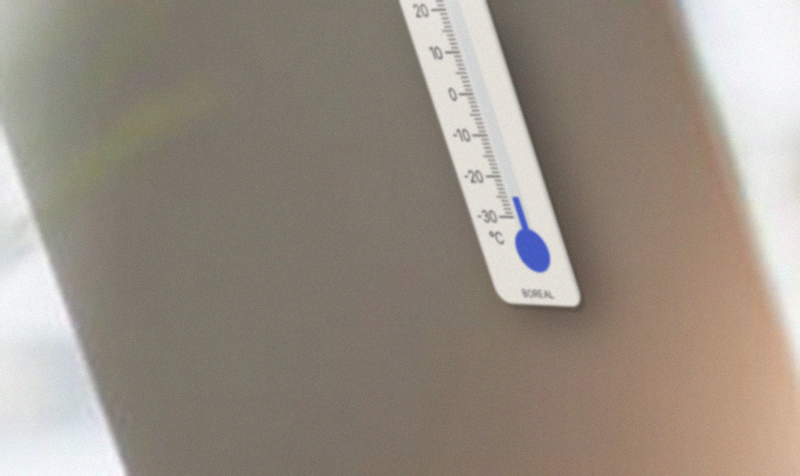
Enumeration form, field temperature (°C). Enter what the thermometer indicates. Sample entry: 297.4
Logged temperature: -25
